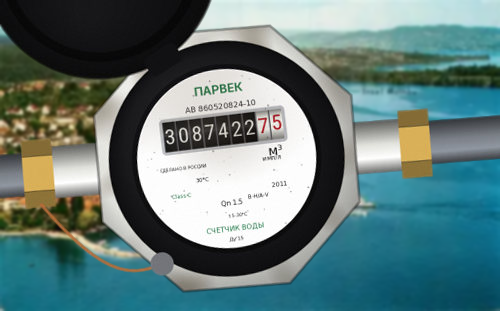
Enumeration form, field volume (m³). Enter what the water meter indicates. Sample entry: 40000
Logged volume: 3087422.75
